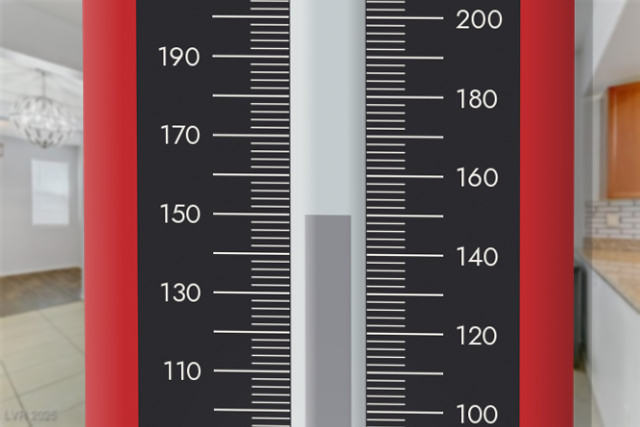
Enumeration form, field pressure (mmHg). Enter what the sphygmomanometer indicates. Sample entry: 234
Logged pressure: 150
